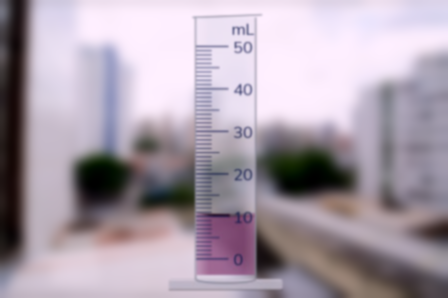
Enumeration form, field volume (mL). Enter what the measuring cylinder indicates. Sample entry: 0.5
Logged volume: 10
